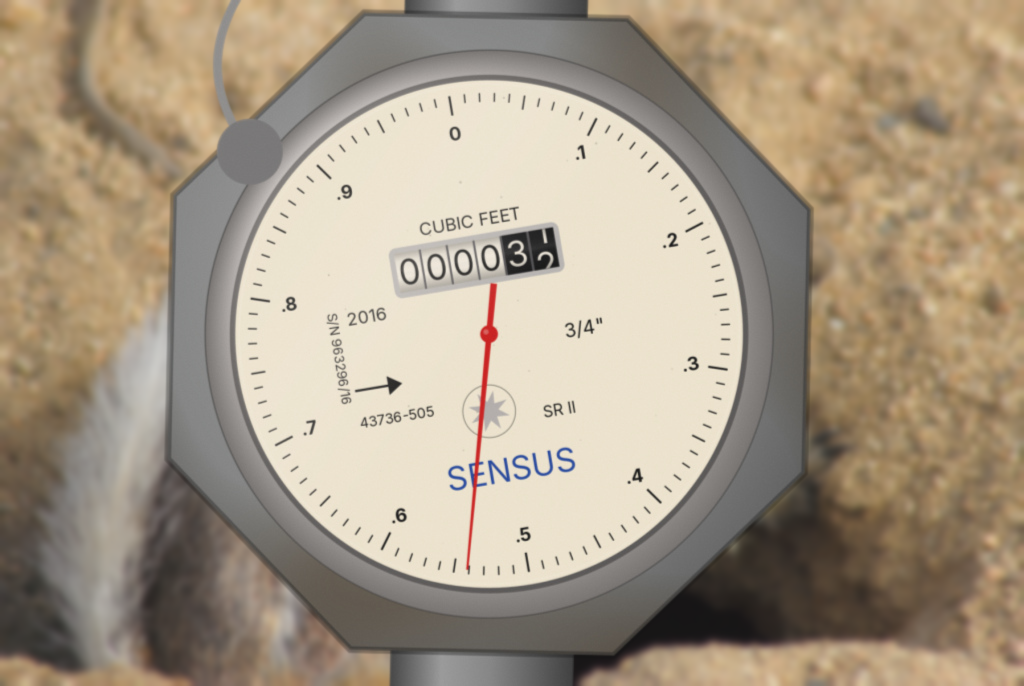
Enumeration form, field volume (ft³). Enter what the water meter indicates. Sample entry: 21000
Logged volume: 31.54
